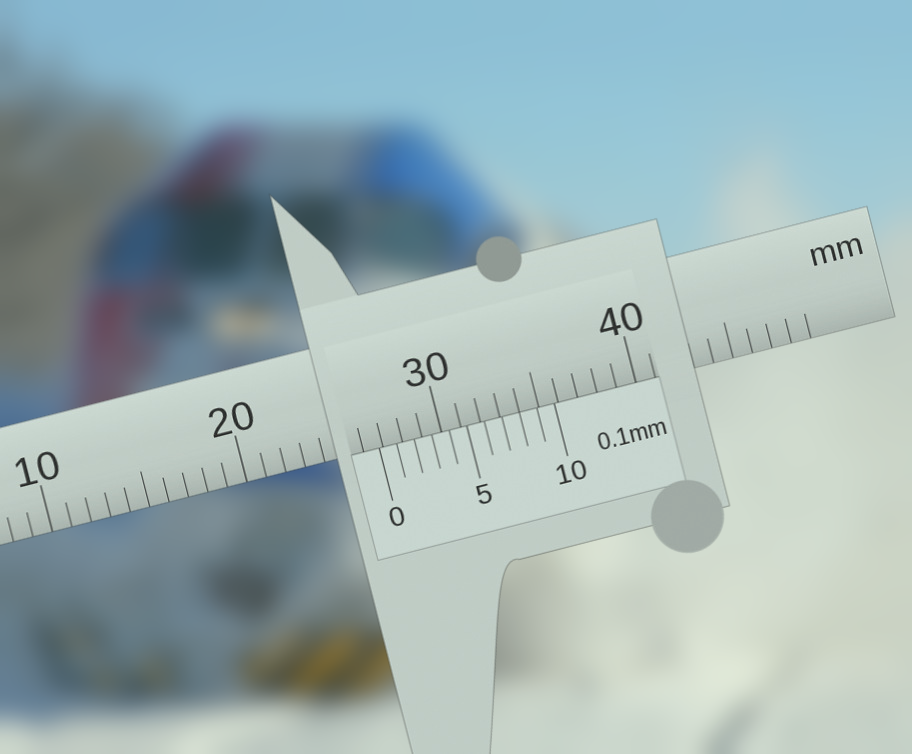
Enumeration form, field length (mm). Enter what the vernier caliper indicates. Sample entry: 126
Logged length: 26.8
